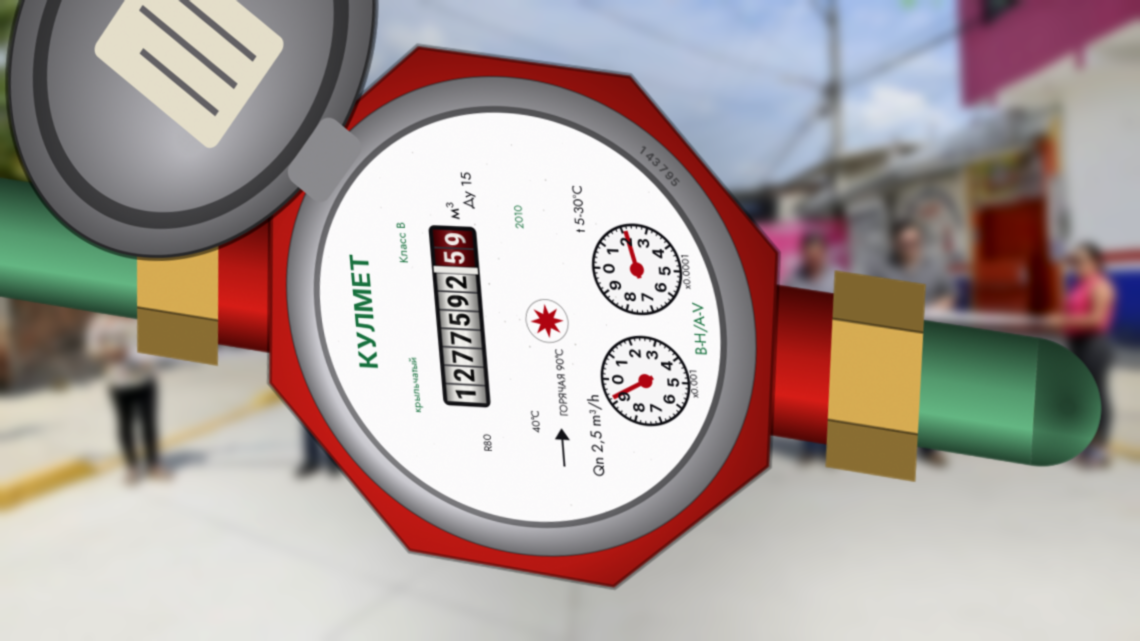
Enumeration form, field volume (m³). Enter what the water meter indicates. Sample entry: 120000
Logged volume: 1277592.5892
